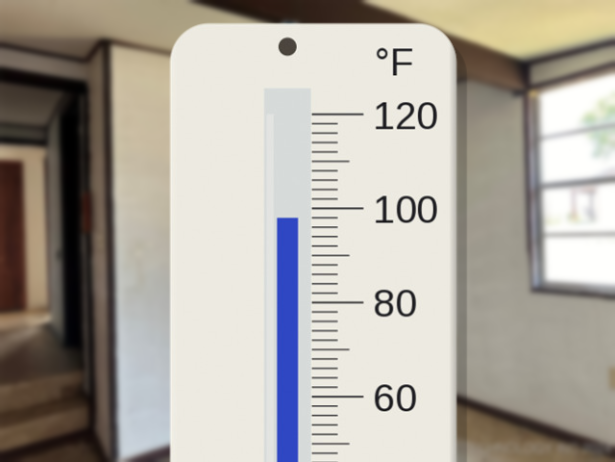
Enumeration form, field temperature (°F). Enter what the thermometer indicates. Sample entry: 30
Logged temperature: 98
